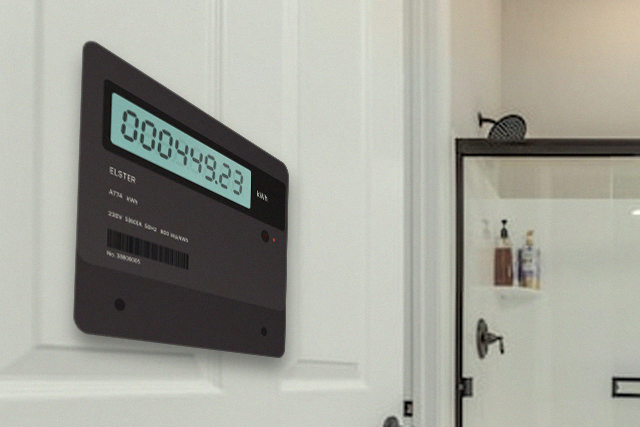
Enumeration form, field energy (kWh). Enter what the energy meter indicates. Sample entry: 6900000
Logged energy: 449.23
